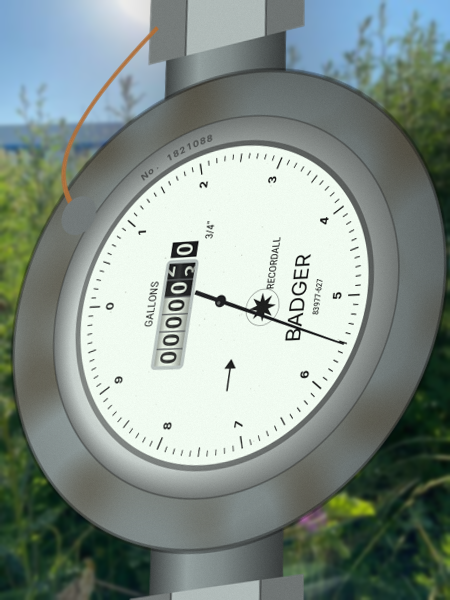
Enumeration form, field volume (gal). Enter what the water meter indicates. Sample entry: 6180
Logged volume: 25.5
